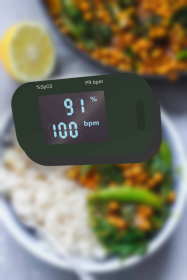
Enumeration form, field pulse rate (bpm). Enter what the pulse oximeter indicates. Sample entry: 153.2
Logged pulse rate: 100
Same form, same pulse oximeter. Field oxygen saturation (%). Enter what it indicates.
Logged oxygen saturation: 91
